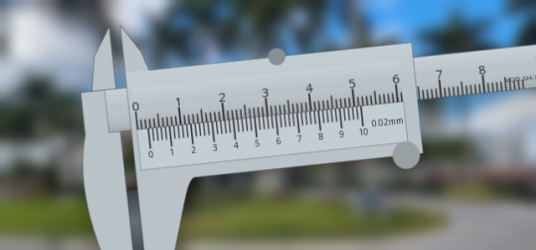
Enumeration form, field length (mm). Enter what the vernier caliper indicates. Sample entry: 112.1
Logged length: 2.5
